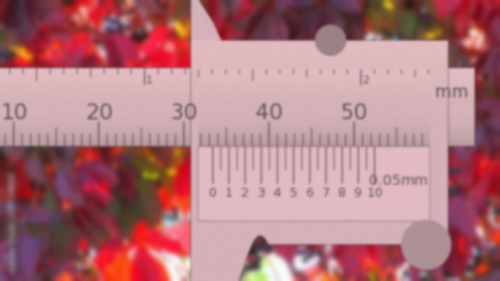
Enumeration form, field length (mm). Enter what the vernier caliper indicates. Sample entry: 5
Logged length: 33.4
